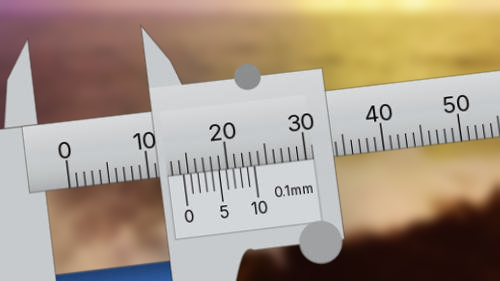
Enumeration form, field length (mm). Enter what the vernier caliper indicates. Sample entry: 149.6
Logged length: 14.4
